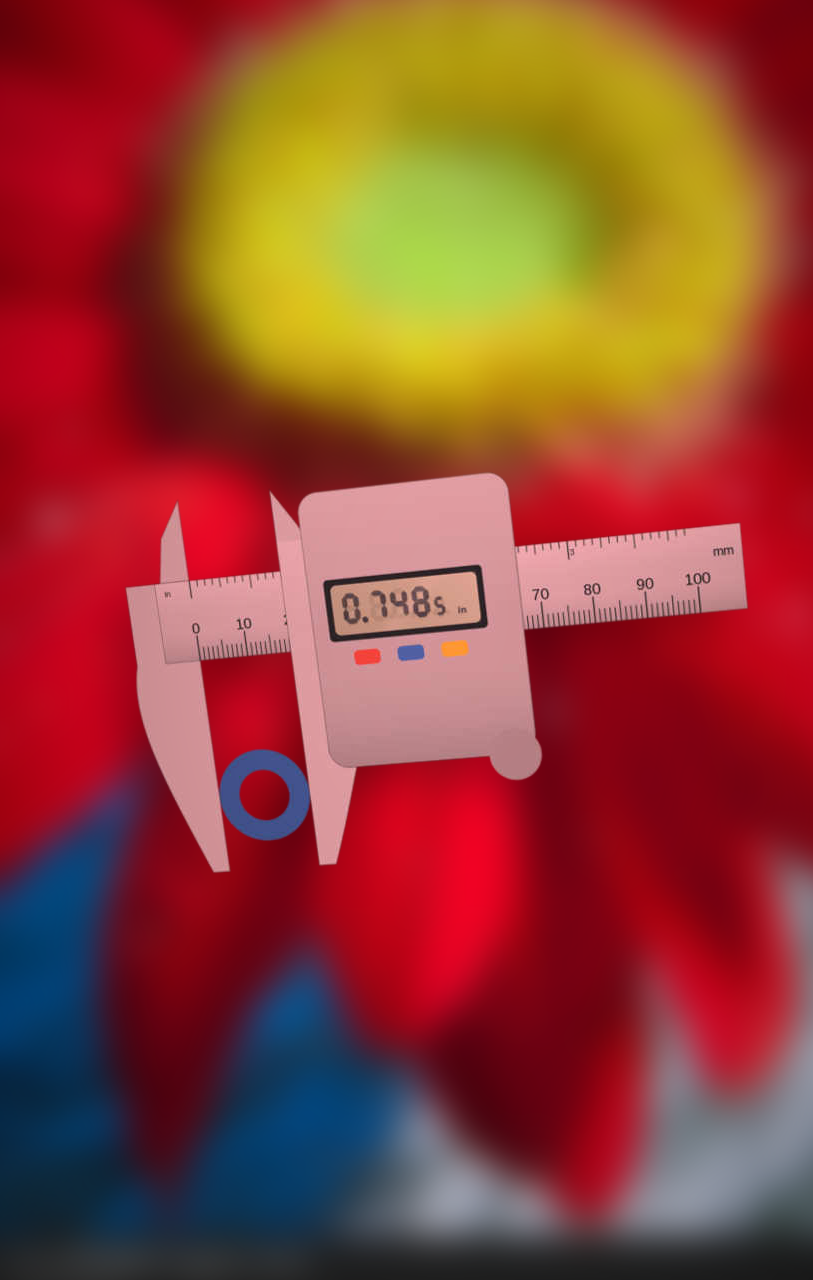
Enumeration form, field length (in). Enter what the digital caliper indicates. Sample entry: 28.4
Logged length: 0.7485
